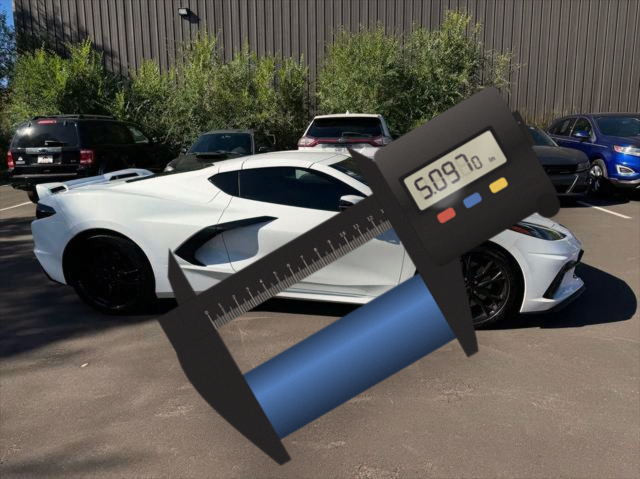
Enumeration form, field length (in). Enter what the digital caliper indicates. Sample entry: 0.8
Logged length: 5.0970
